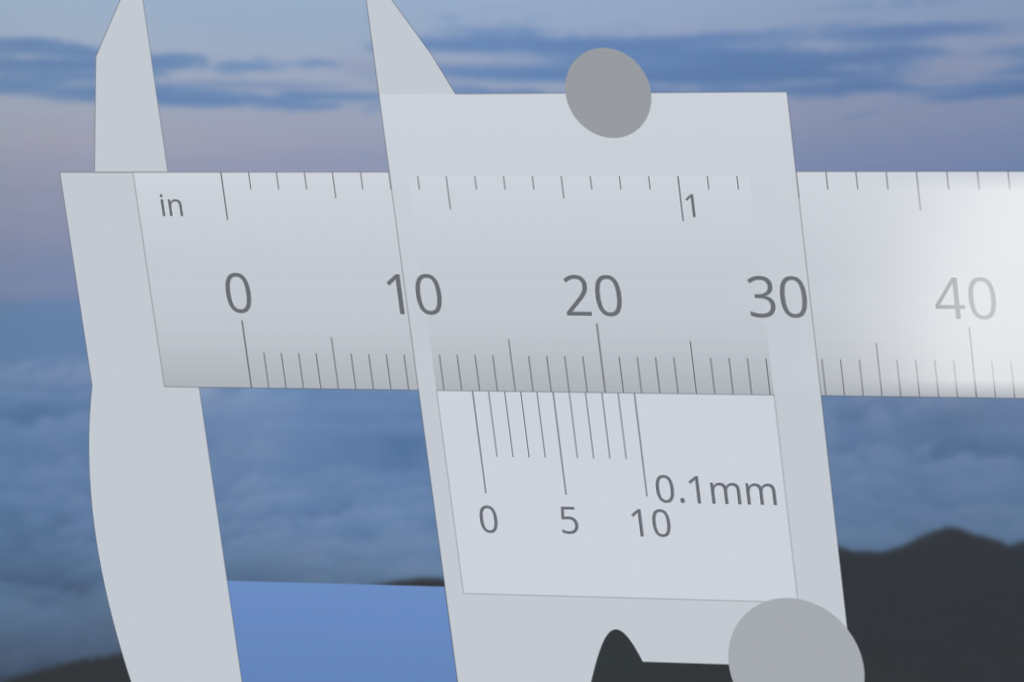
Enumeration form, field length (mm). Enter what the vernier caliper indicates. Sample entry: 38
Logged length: 12.6
